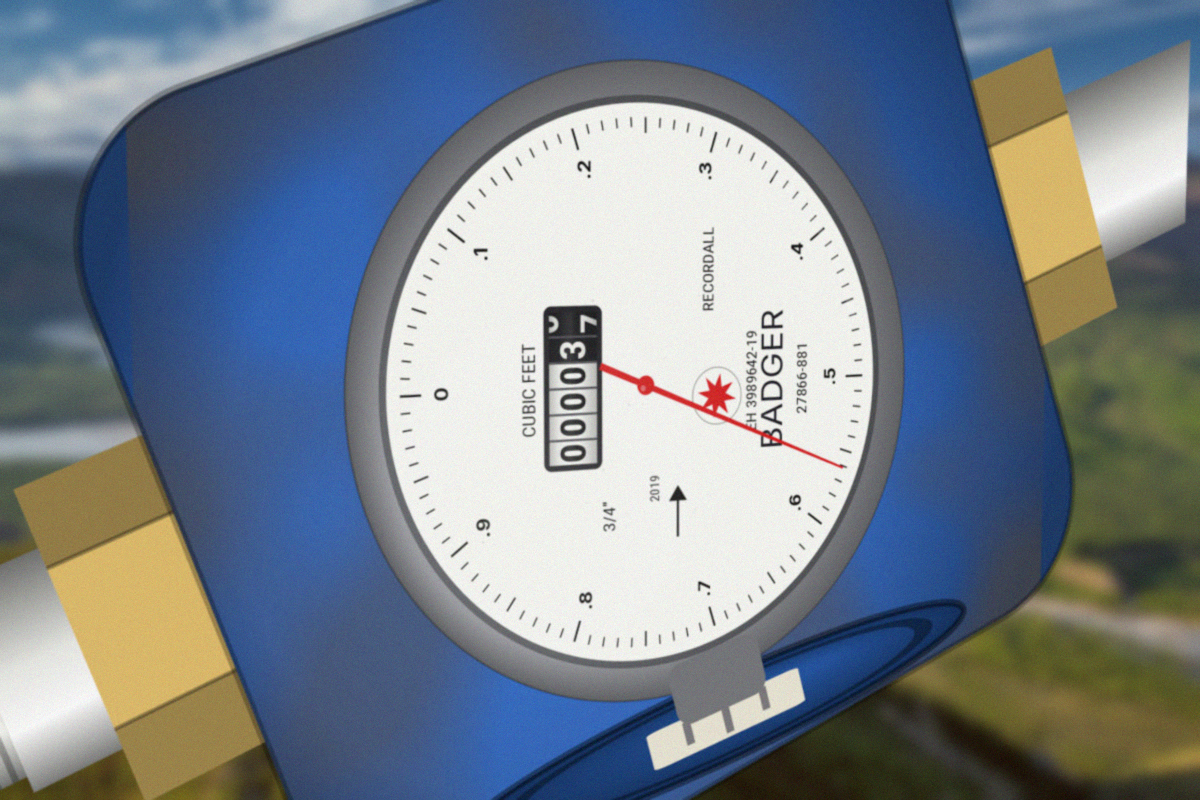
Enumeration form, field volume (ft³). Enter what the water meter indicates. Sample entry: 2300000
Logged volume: 36.56
